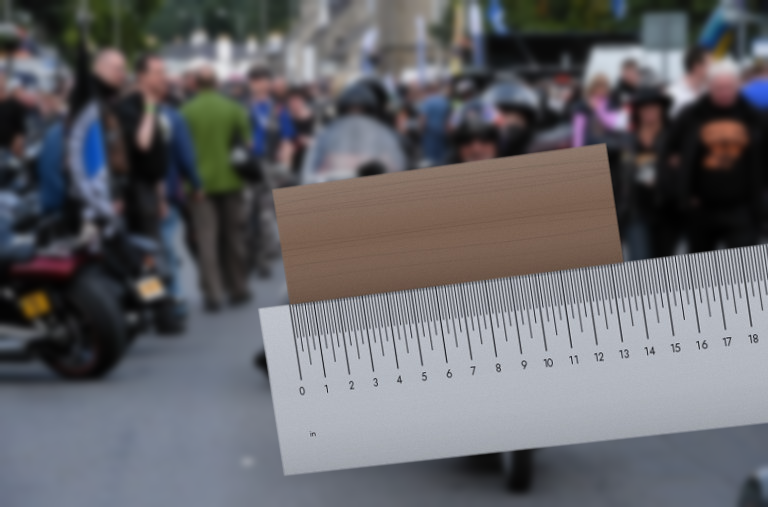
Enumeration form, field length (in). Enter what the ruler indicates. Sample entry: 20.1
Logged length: 13.5
